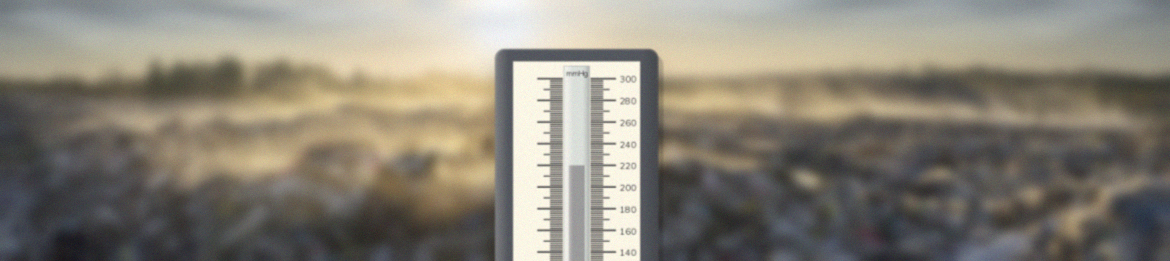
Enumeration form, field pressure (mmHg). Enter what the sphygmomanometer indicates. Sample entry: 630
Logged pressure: 220
